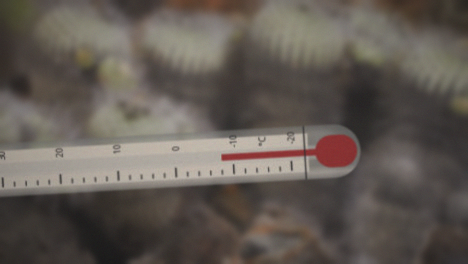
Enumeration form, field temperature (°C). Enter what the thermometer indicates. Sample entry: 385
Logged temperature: -8
